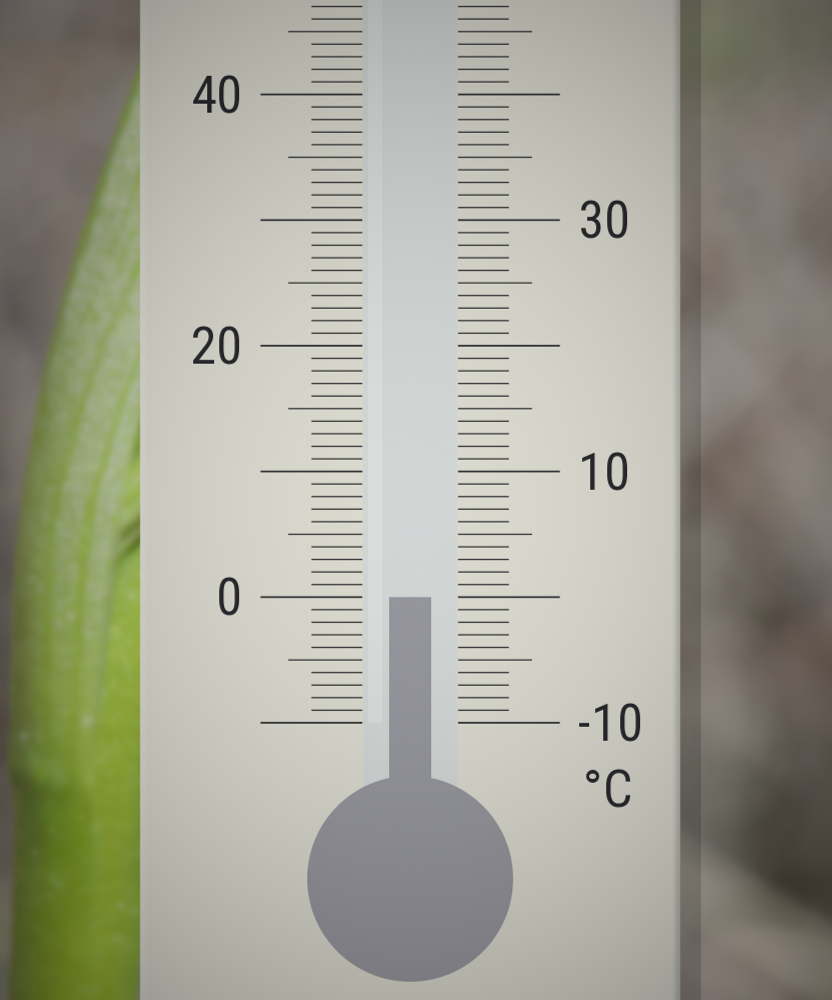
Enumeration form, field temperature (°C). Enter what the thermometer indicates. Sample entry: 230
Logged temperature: 0
